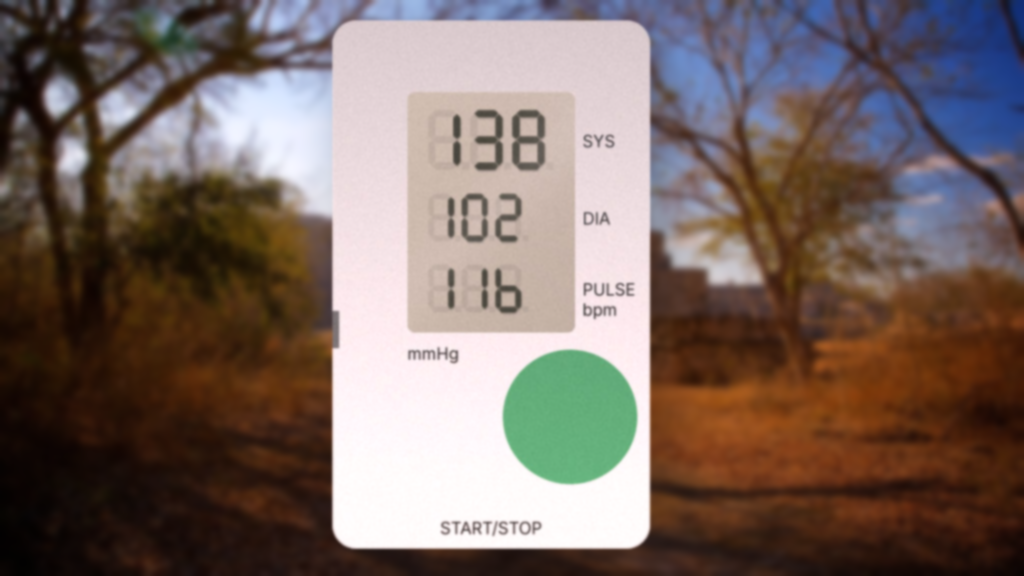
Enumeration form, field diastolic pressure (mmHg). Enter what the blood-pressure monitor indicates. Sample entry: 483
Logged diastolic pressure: 102
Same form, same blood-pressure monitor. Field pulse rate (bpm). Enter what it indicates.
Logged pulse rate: 116
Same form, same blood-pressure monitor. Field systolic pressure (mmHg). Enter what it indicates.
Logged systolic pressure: 138
